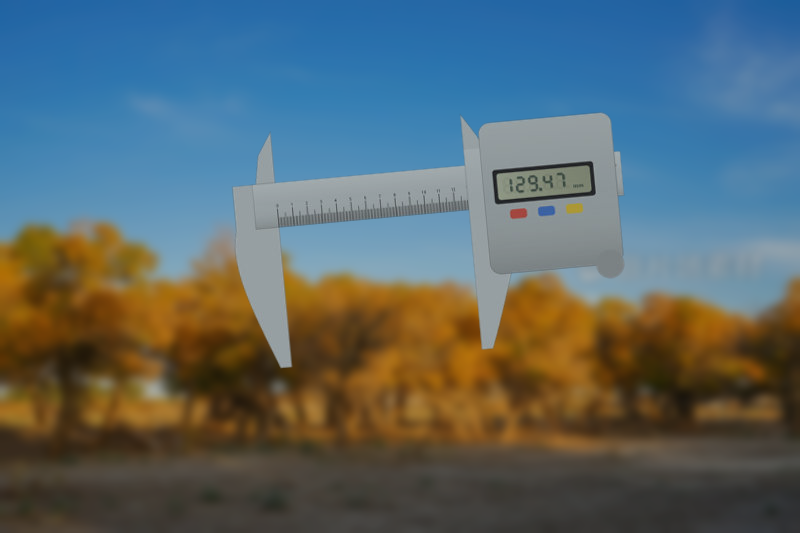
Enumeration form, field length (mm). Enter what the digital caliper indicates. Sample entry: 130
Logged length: 129.47
